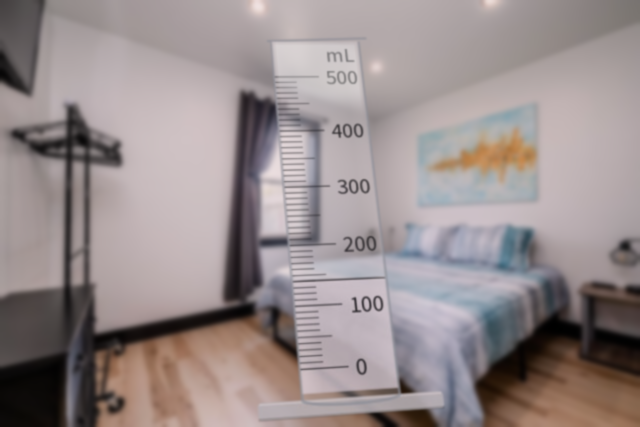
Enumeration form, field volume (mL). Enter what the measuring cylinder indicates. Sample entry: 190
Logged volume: 140
